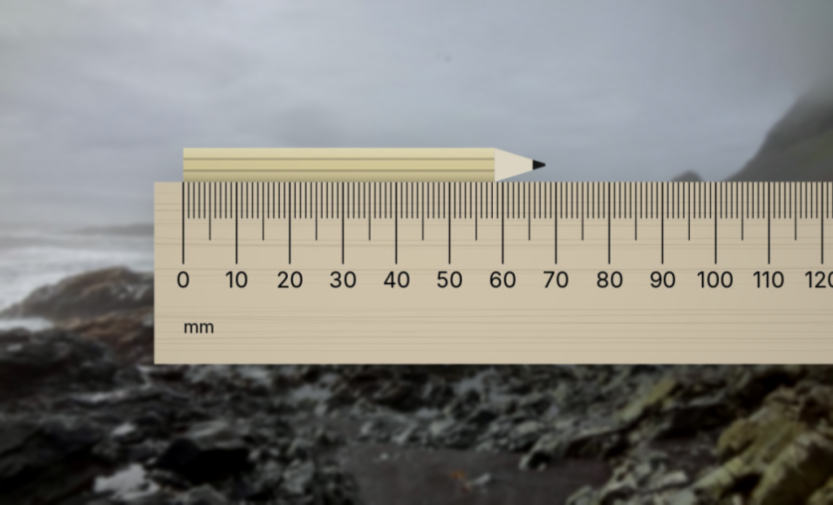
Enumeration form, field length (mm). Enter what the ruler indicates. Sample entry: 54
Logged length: 68
